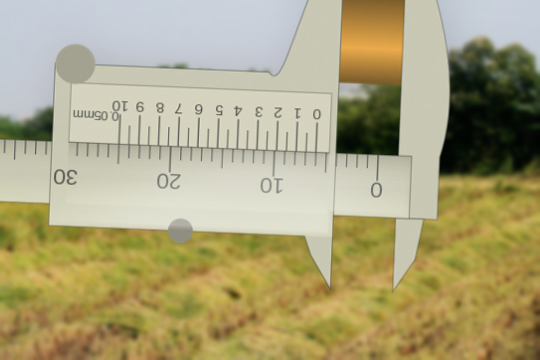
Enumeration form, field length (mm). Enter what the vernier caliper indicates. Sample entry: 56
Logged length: 6.0
